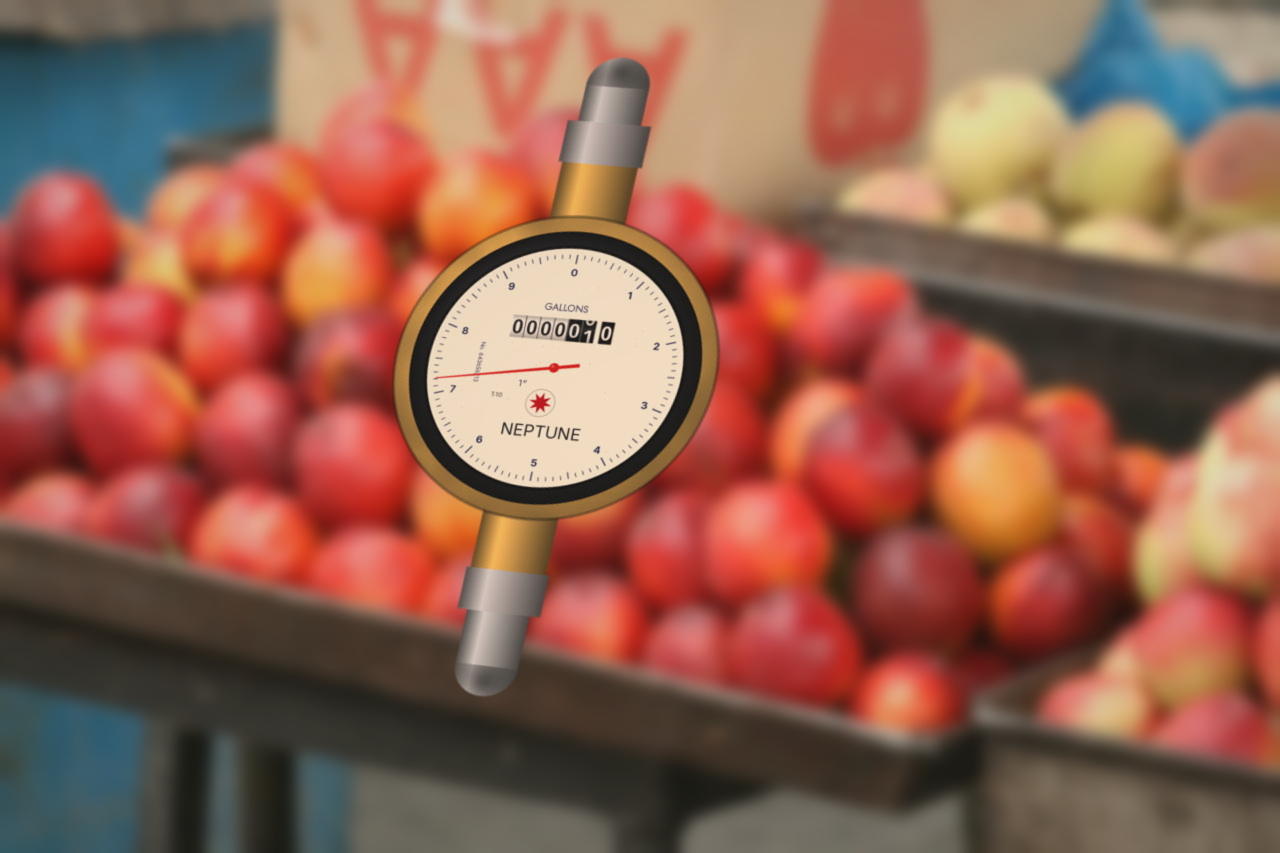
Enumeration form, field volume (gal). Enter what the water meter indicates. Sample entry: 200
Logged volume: 7.2
